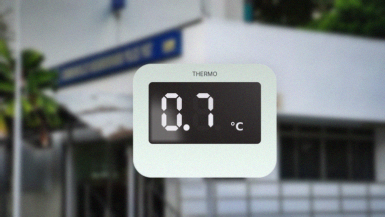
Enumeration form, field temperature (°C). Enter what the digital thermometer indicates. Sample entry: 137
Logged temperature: 0.7
